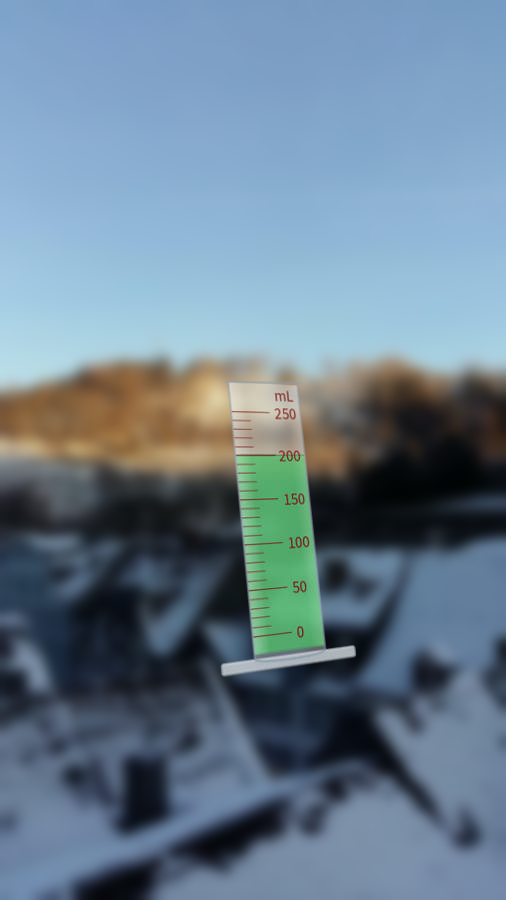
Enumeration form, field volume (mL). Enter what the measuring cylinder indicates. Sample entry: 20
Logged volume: 200
